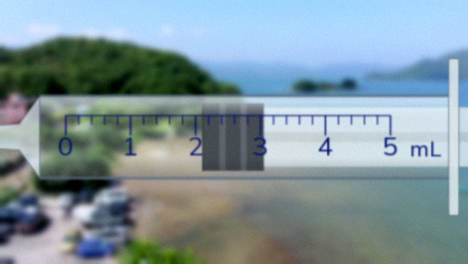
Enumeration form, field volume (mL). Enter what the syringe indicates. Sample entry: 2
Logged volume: 2.1
